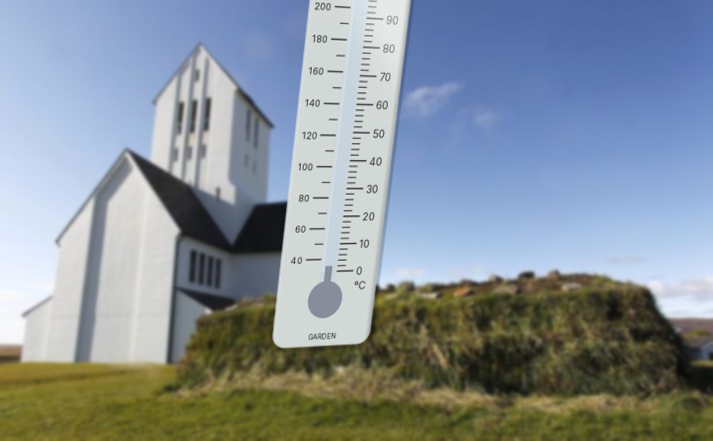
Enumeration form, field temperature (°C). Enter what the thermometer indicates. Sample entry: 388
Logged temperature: 2
